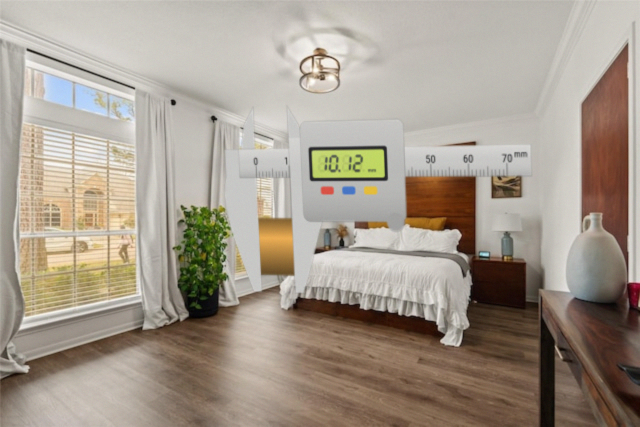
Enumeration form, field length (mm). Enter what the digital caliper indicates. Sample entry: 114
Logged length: 10.12
